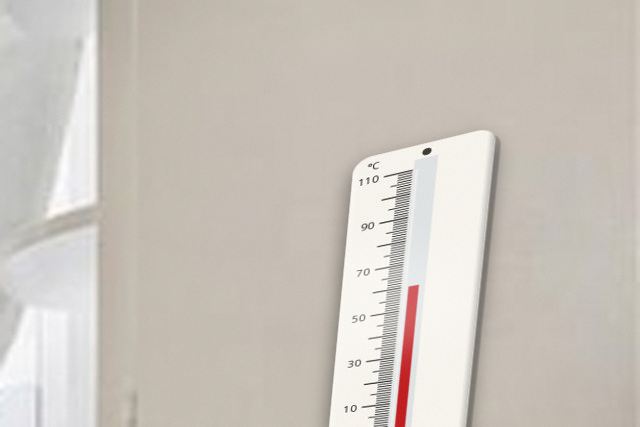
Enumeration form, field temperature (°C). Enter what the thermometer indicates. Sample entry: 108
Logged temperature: 60
